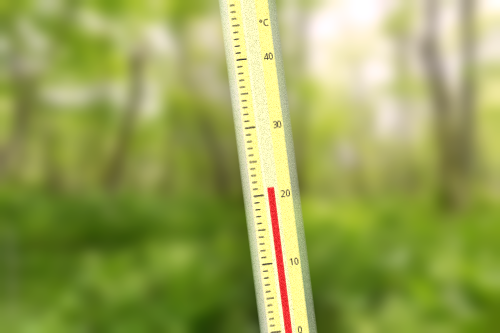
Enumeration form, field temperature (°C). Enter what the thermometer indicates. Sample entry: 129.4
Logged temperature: 21
